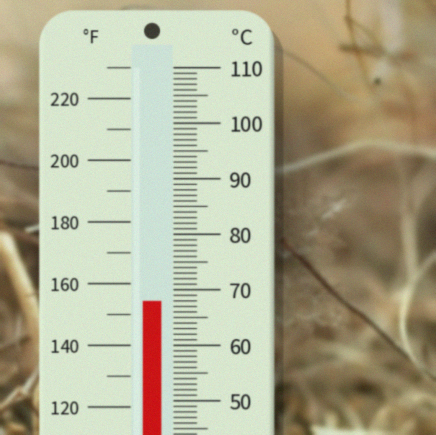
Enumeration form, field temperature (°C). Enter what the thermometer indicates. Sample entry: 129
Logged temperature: 68
